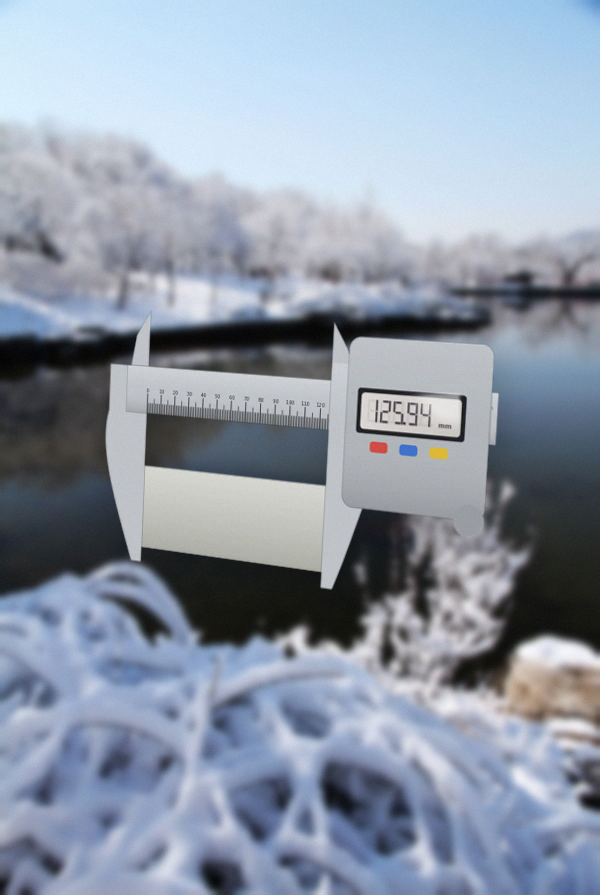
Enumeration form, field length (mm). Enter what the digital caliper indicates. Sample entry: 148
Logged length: 125.94
